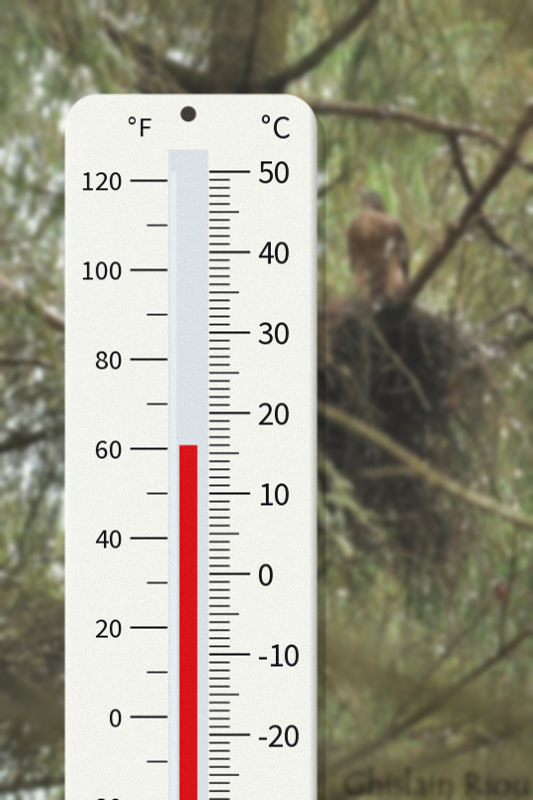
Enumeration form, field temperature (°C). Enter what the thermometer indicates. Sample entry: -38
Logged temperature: 16
